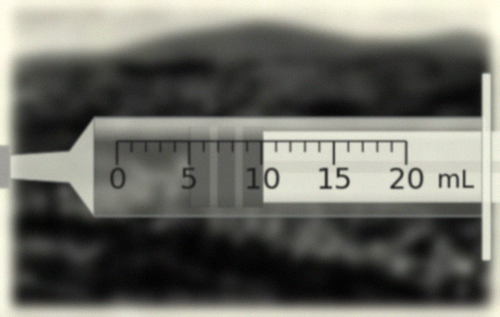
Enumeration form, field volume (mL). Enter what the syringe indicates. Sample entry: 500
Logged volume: 5
